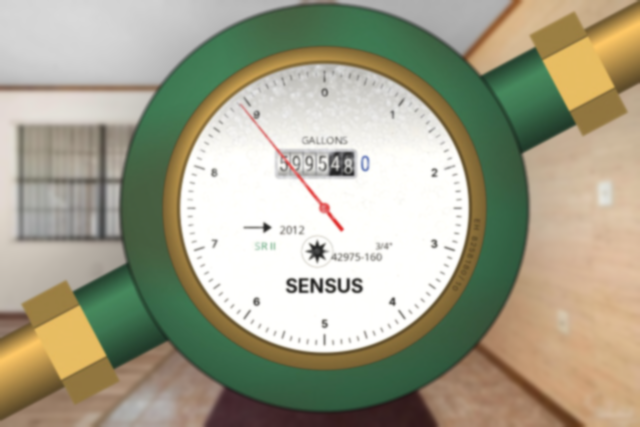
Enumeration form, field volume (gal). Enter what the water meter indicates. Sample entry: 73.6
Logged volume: 5995478.9
